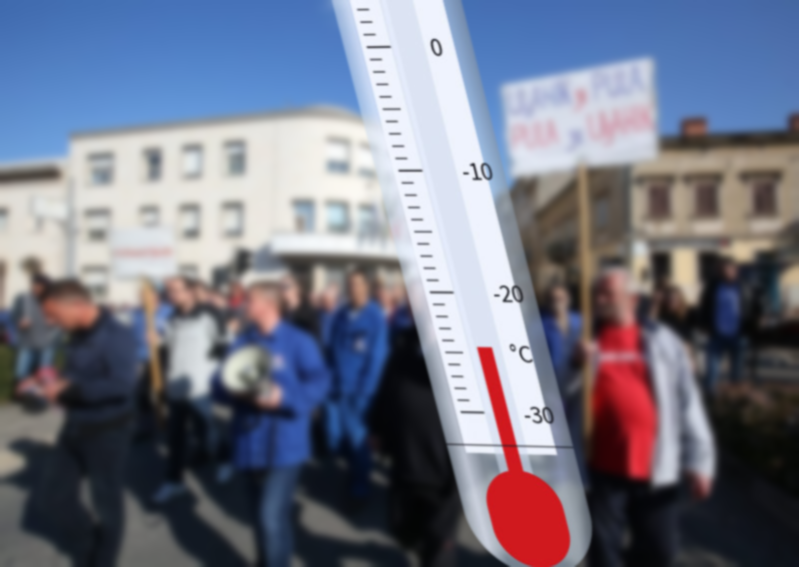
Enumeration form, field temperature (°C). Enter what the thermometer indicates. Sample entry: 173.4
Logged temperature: -24.5
